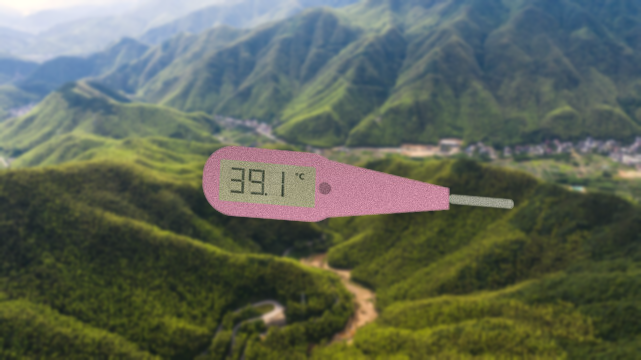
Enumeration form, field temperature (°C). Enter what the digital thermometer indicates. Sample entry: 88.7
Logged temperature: 39.1
